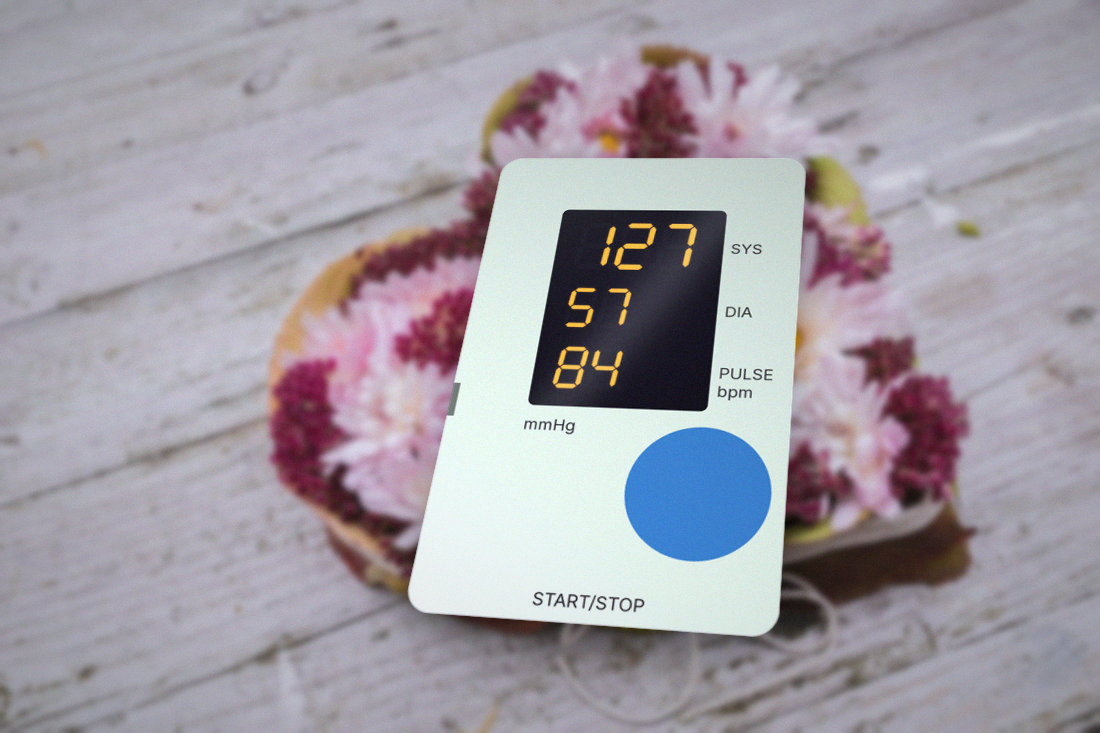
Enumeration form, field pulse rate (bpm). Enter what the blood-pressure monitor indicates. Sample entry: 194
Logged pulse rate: 84
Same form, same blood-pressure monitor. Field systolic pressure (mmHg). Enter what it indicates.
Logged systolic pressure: 127
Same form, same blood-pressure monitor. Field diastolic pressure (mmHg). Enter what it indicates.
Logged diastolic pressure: 57
